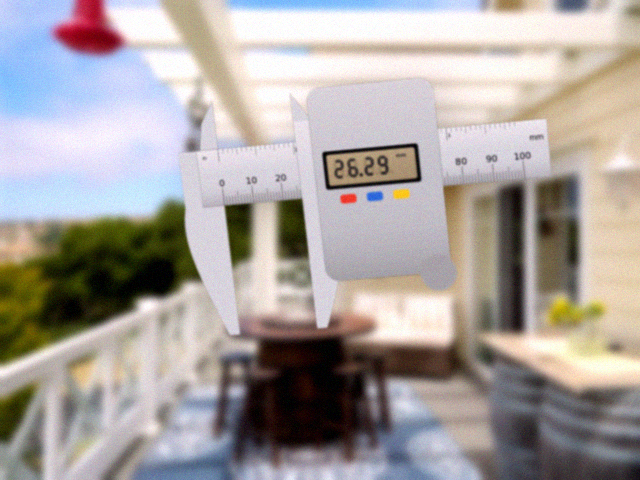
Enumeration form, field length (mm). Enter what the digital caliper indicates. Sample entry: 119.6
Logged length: 26.29
